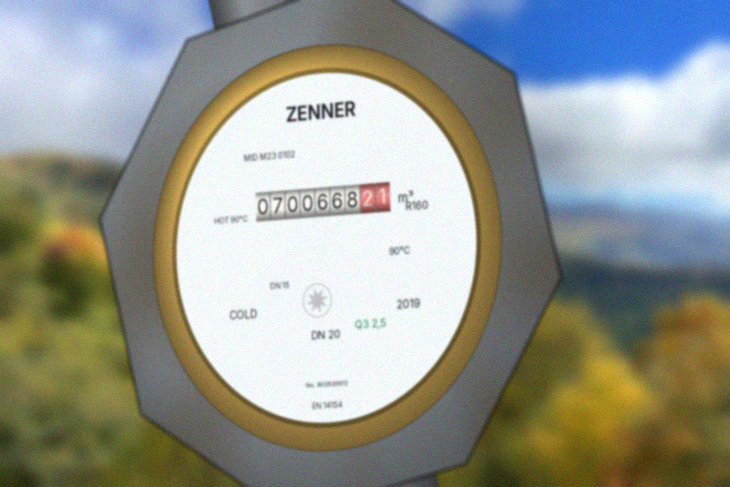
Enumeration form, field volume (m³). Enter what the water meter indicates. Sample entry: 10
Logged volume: 700668.21
